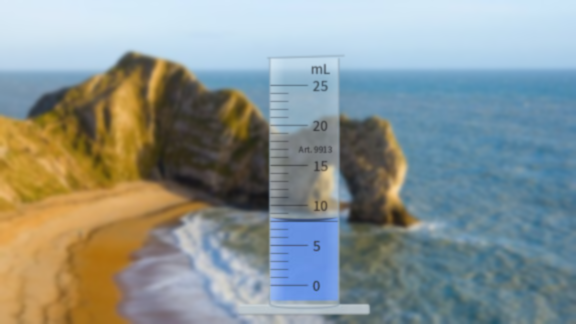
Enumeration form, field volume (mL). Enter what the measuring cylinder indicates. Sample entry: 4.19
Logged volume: 8
